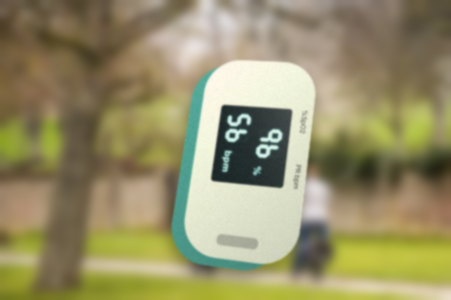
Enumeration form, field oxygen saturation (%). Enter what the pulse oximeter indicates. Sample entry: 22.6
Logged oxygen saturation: 96
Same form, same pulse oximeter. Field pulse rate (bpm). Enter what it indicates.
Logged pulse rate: 56
